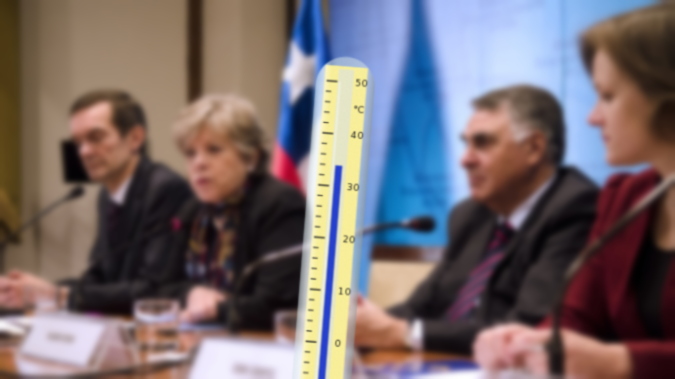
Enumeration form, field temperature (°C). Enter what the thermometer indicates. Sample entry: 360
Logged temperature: 34
